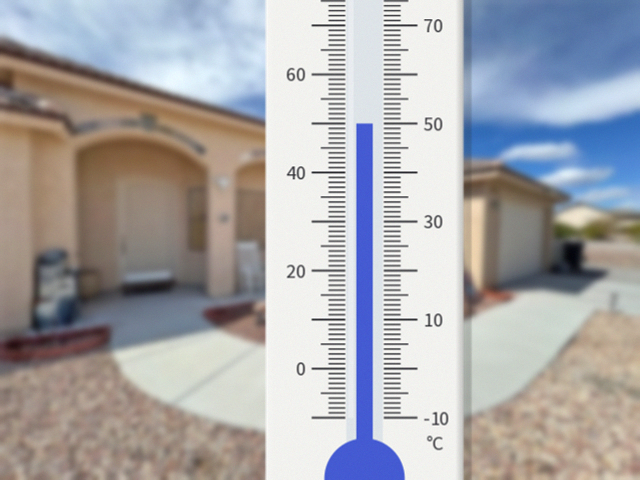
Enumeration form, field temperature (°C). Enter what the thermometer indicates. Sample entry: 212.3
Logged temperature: 50
